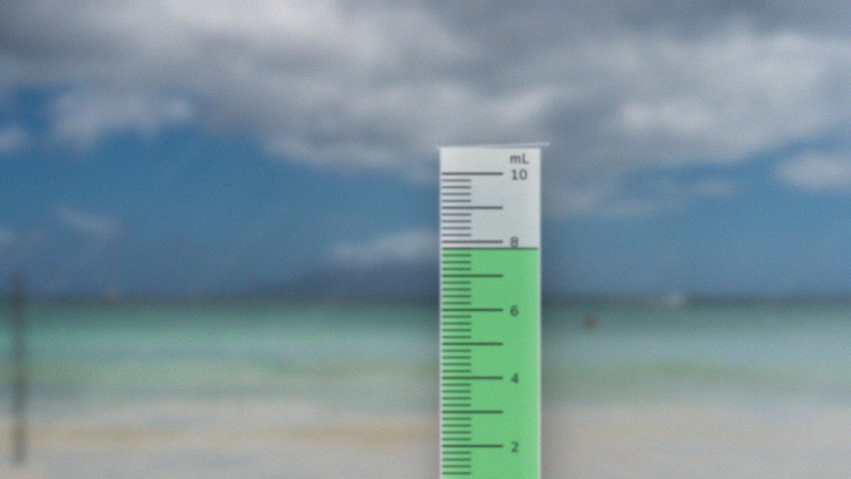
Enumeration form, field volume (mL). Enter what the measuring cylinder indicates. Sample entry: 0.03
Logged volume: 7.8
